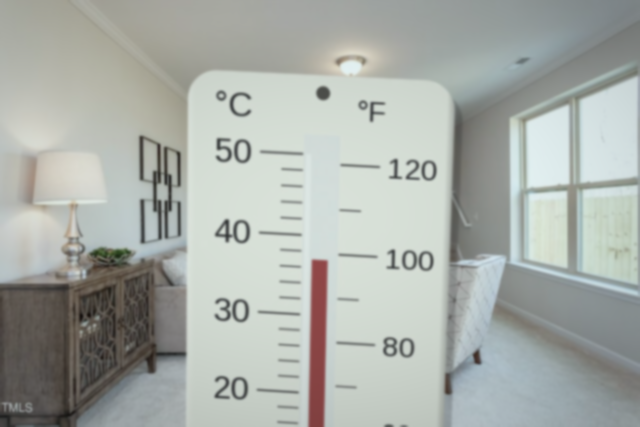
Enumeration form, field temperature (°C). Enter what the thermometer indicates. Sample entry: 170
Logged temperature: 37
